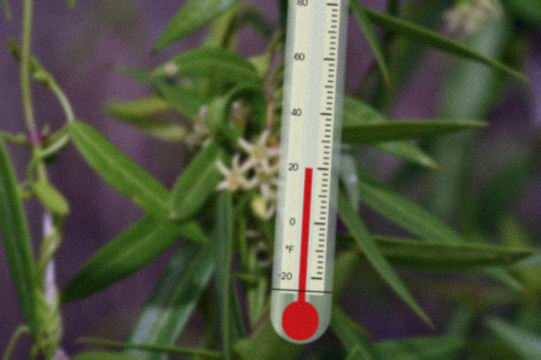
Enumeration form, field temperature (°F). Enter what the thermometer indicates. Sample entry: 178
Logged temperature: 20
